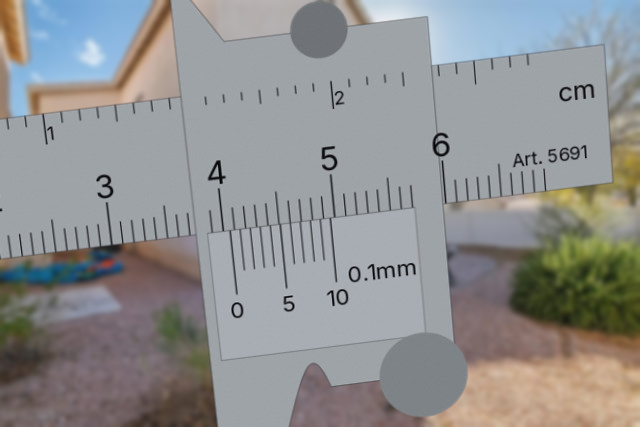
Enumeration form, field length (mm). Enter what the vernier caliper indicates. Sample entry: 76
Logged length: 40.6
